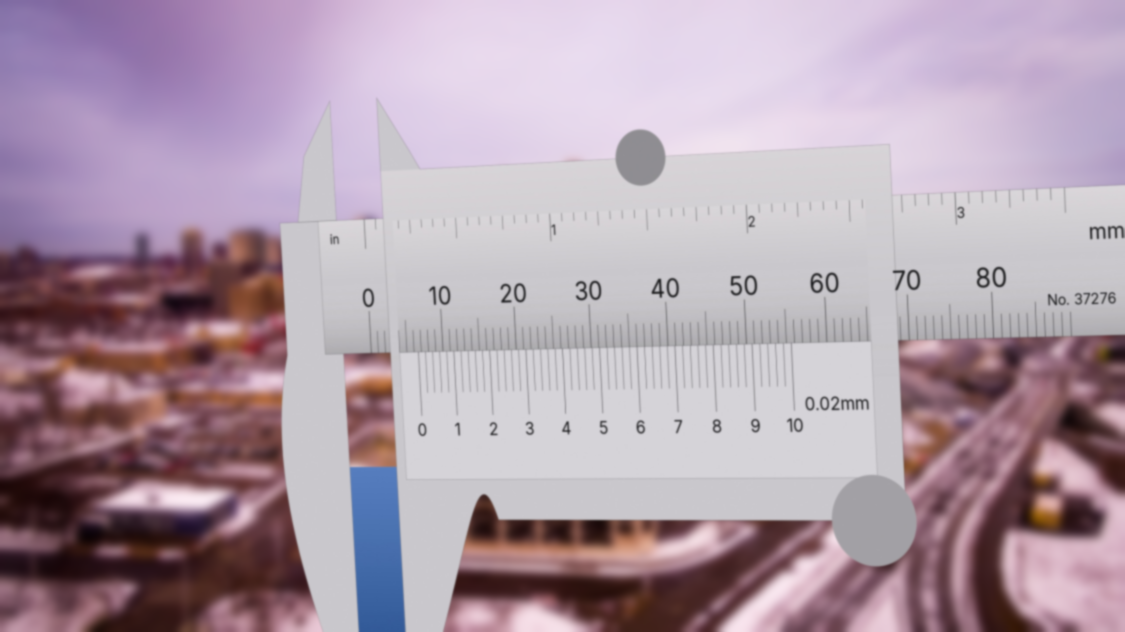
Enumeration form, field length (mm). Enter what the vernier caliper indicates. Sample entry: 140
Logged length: 6.6
